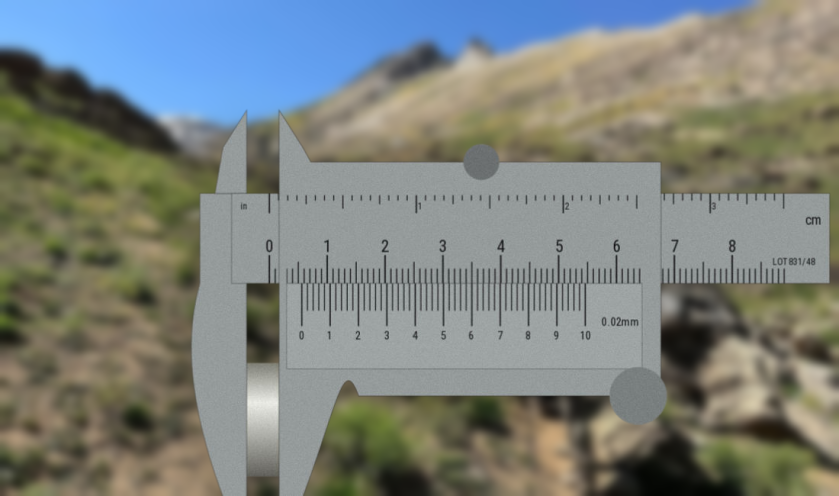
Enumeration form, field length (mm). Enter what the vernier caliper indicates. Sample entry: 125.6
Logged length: 5.6
